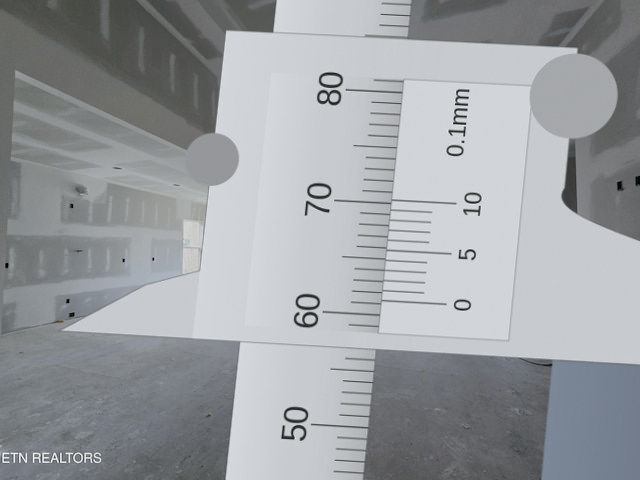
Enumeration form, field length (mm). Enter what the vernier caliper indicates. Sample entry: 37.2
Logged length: 61.3
